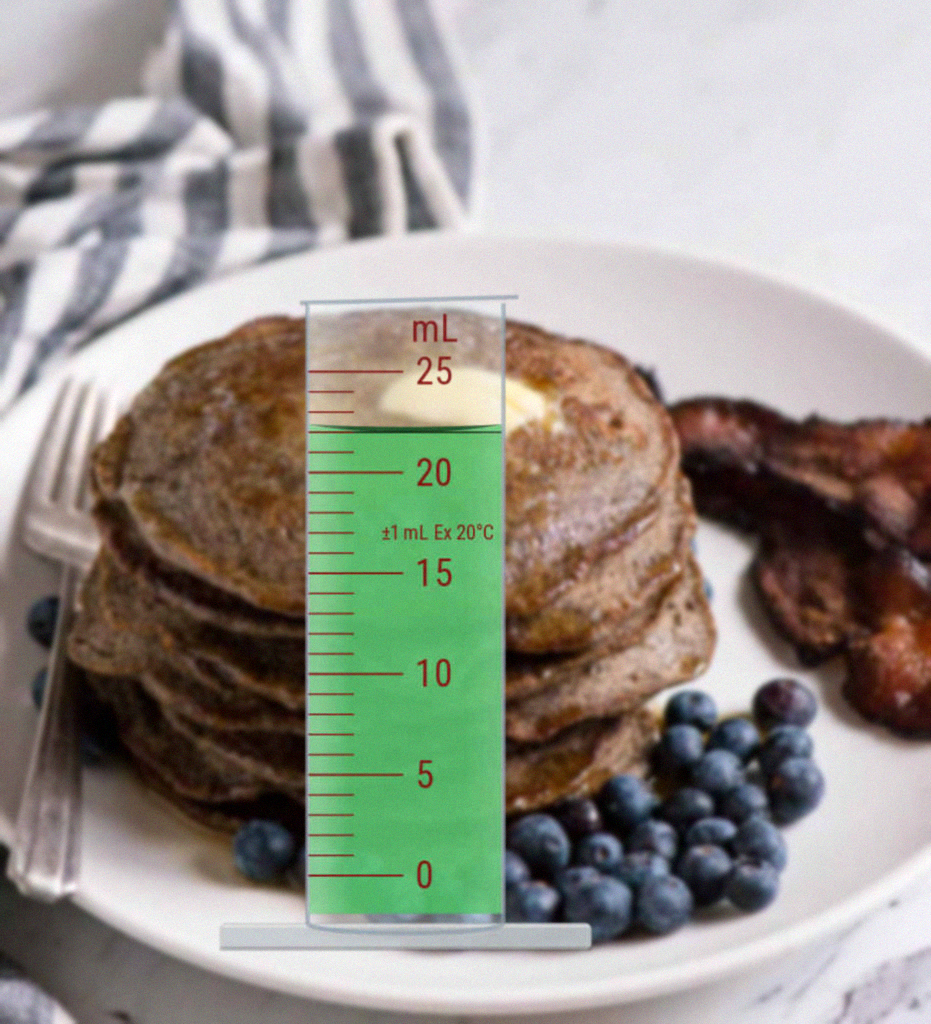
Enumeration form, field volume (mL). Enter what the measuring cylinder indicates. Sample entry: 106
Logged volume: 22
